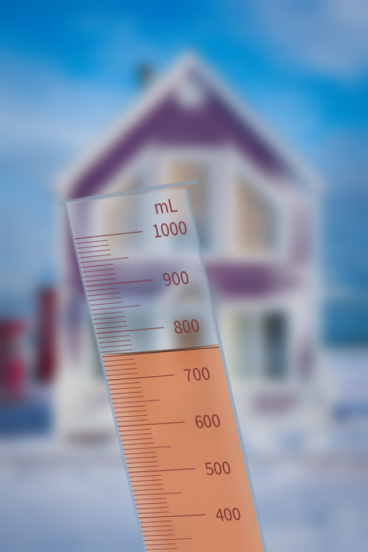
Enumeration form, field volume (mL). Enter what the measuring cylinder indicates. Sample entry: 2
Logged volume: 750
